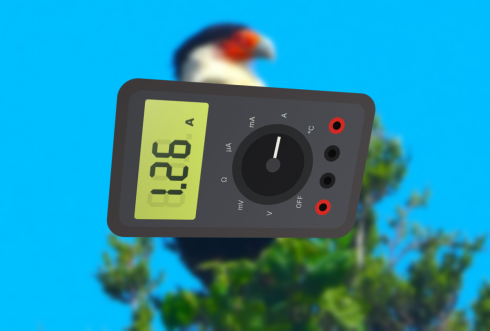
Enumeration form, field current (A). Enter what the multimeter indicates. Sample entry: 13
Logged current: 1.26
